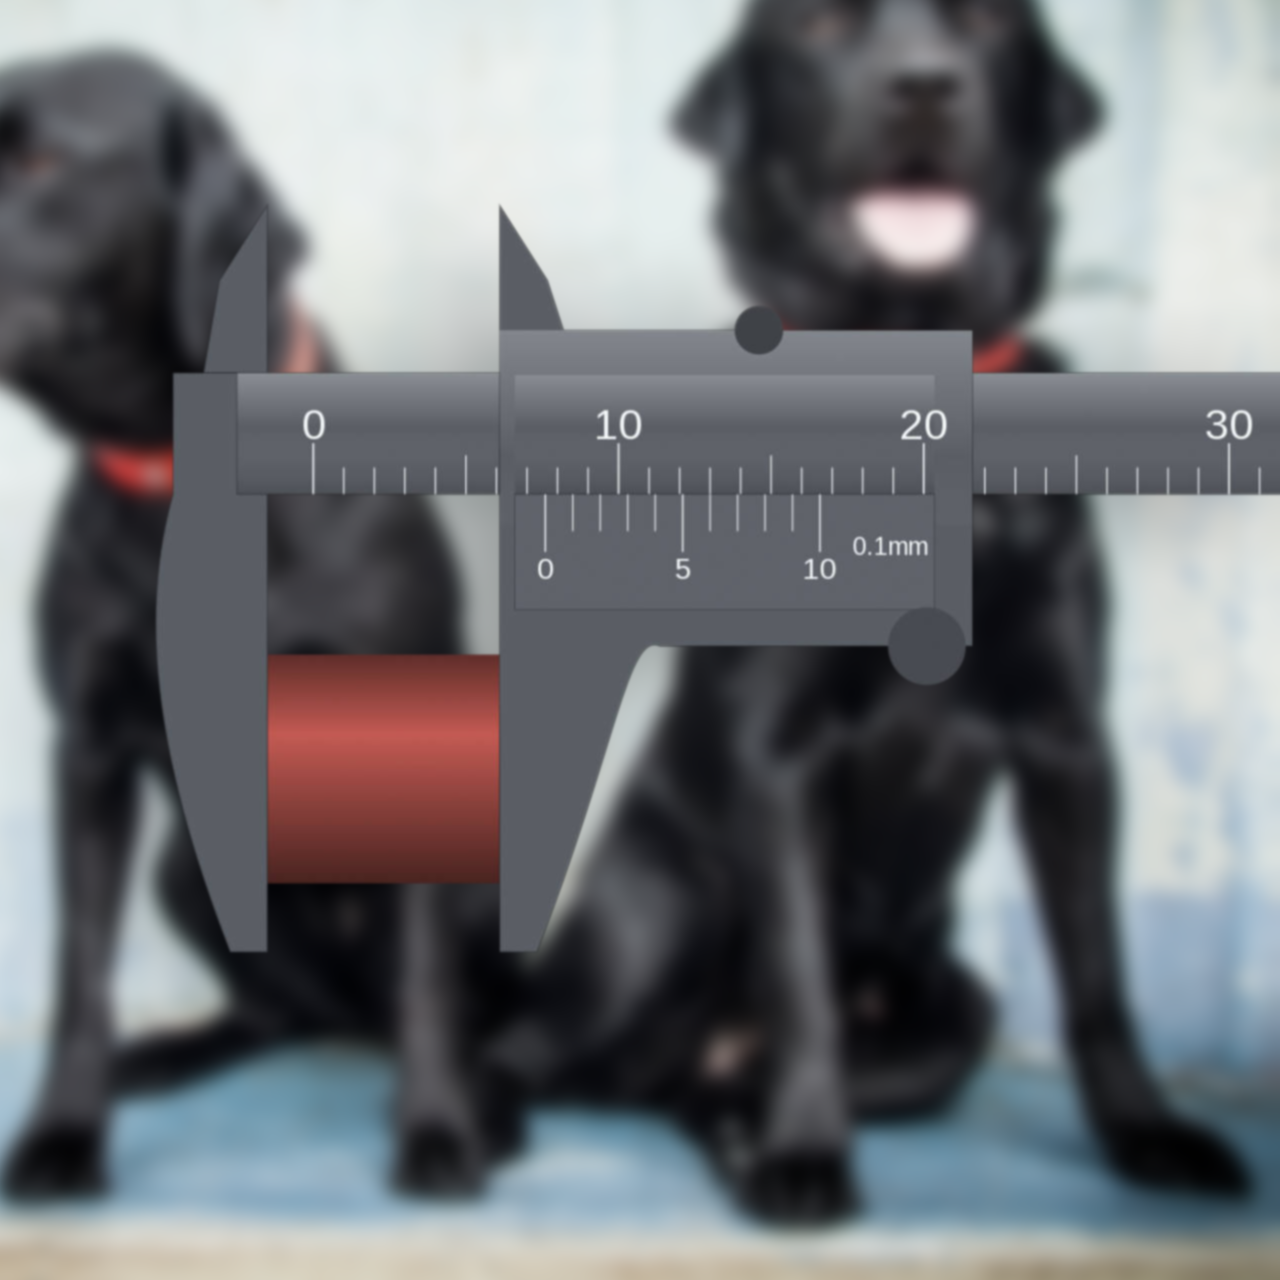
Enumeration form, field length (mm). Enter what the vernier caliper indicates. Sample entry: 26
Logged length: 7.6
